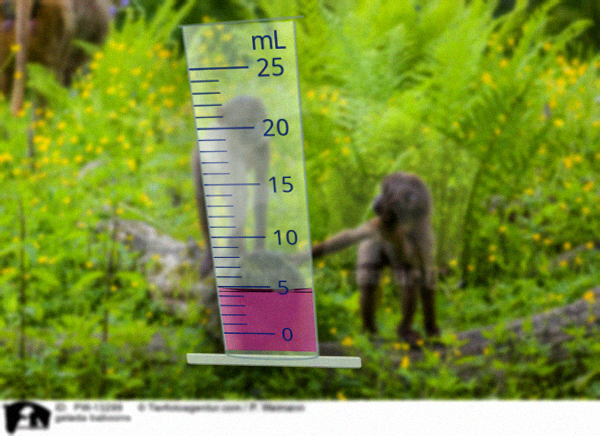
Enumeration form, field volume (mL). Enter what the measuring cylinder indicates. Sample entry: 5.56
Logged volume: 4.5
